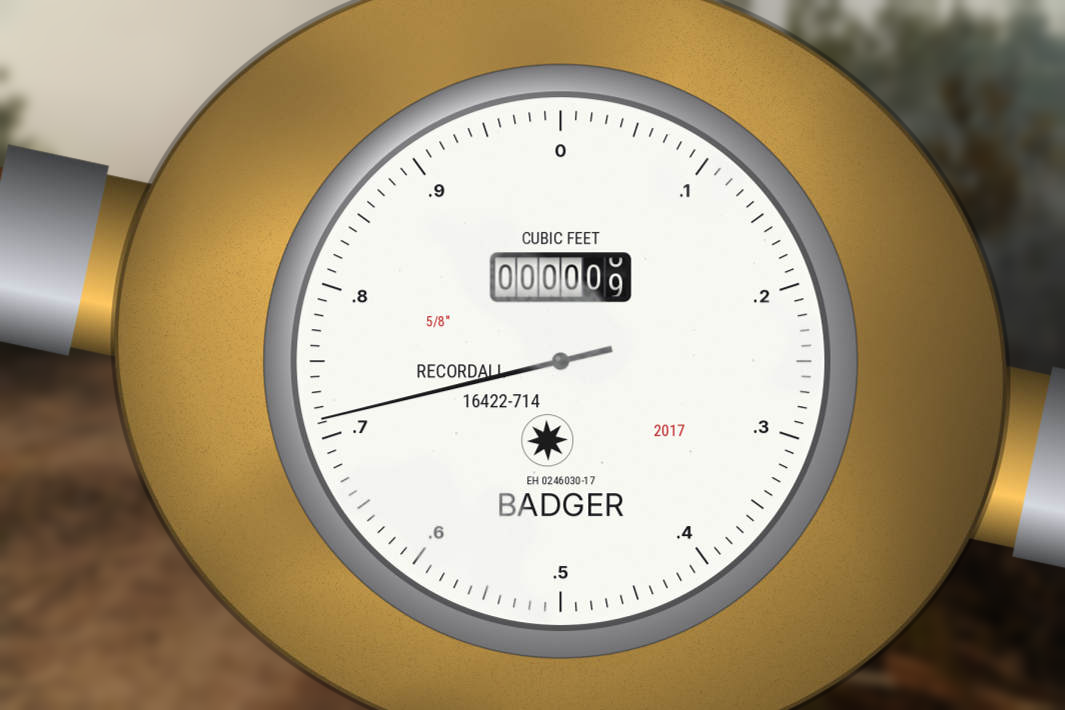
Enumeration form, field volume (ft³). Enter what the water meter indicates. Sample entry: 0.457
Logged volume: 8.71
